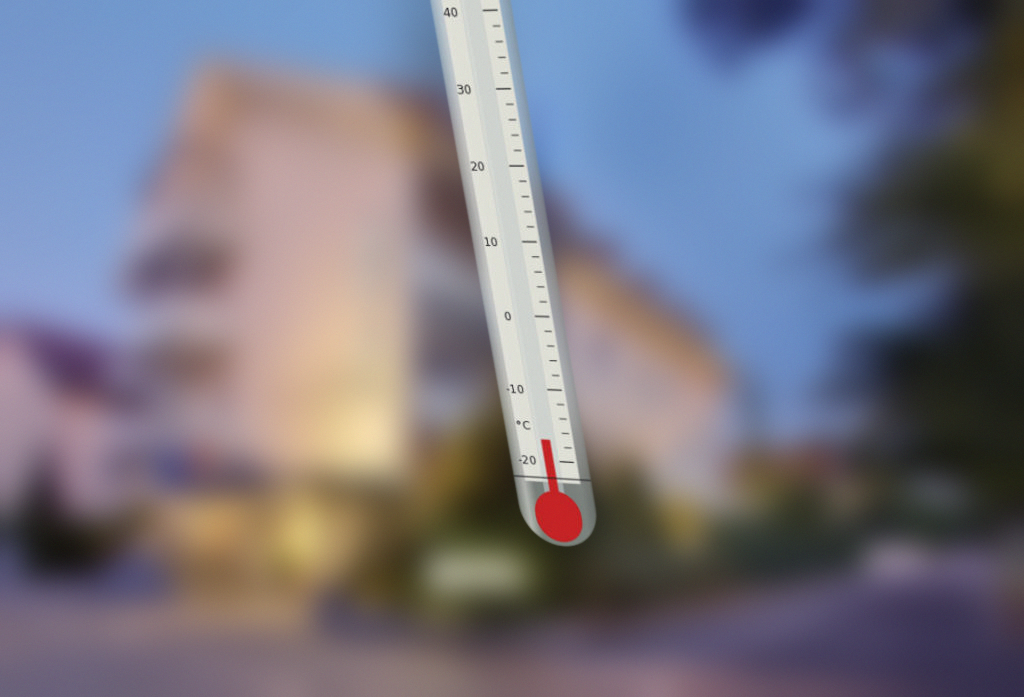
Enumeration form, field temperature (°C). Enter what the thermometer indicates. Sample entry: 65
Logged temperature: -17
